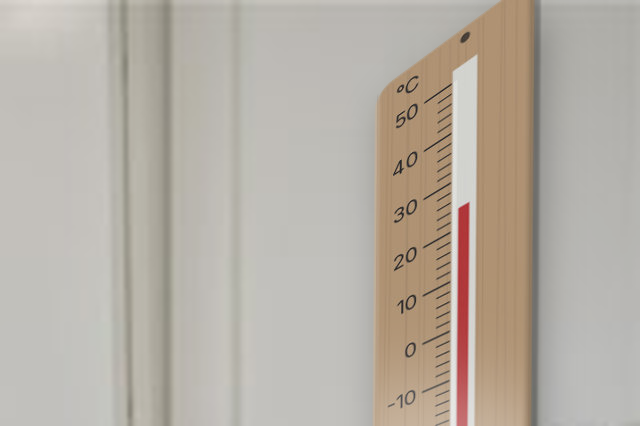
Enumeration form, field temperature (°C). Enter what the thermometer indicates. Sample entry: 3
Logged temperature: 24
